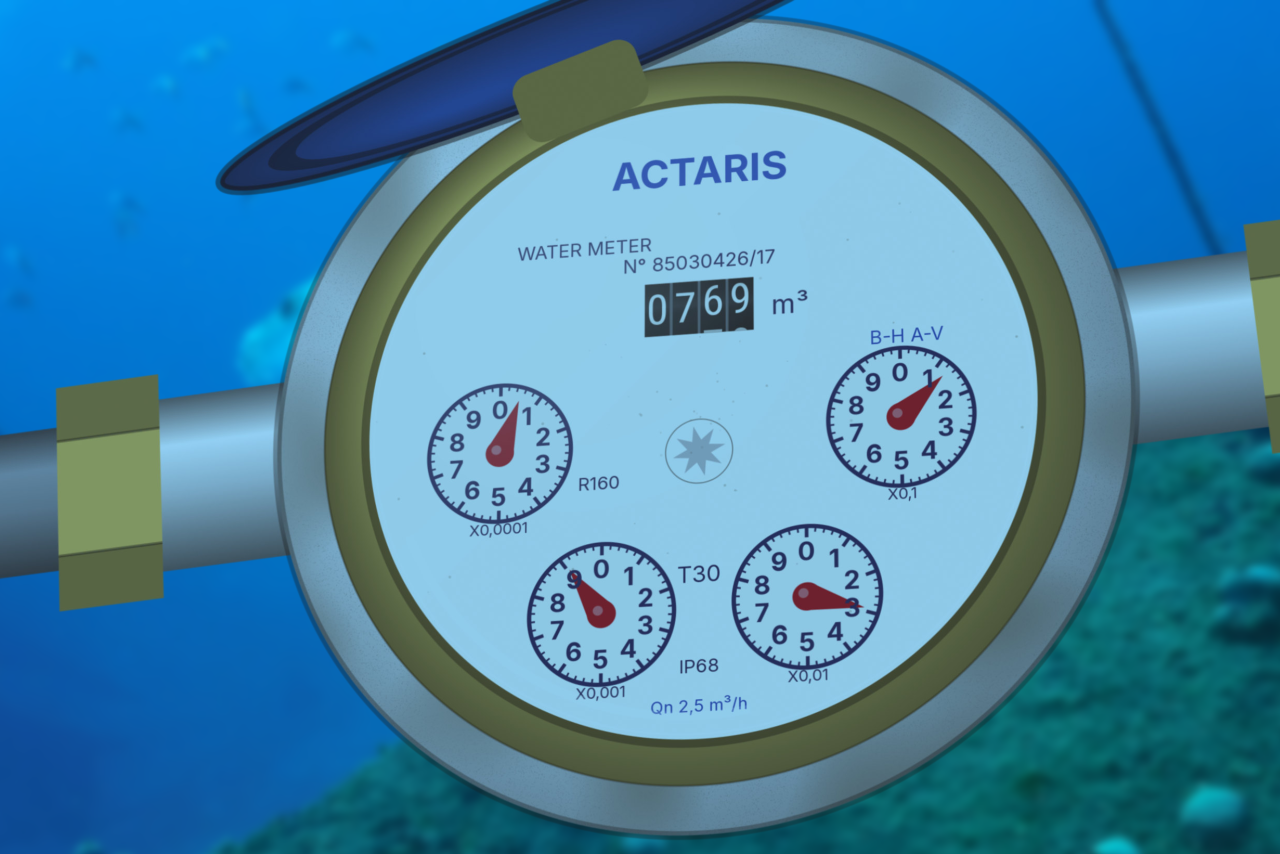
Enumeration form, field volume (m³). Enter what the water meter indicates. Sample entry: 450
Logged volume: 769.1290
